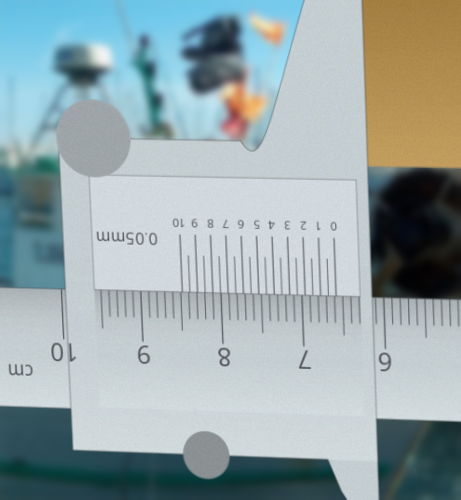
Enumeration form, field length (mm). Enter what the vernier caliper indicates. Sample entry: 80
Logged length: 65.8
